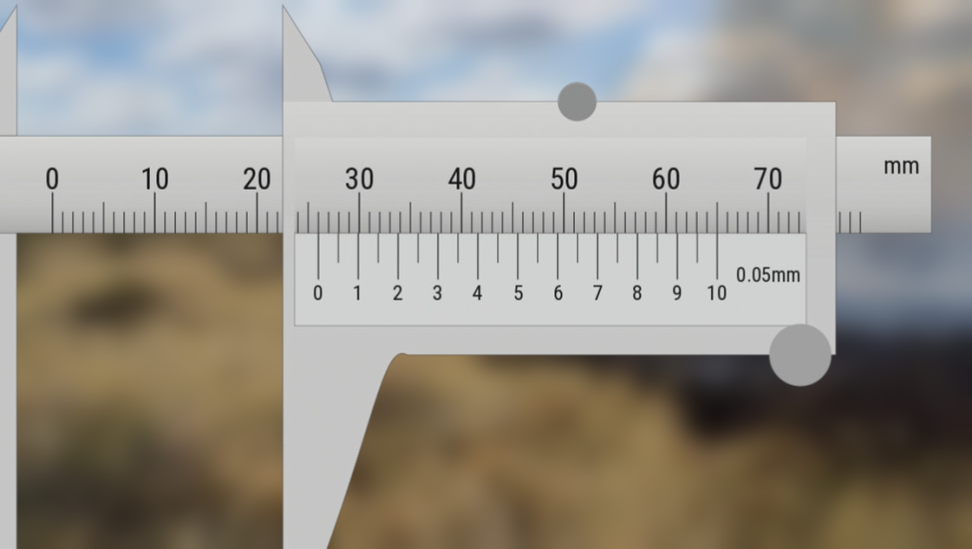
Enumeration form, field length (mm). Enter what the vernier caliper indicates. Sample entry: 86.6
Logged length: 26.0
